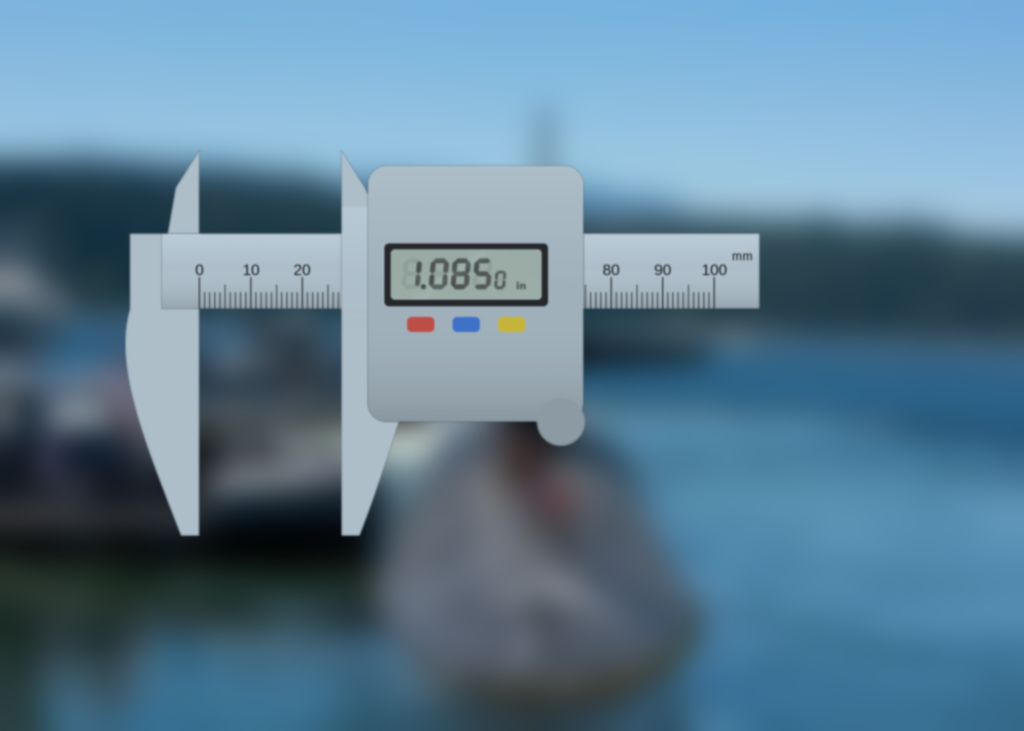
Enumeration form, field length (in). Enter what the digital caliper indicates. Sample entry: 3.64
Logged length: 1.0850
